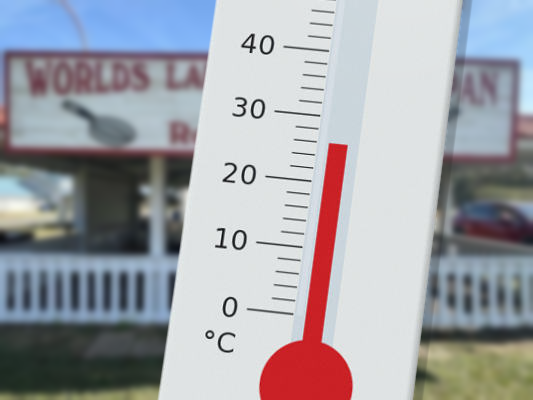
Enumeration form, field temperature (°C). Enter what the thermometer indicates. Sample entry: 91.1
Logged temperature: 26
